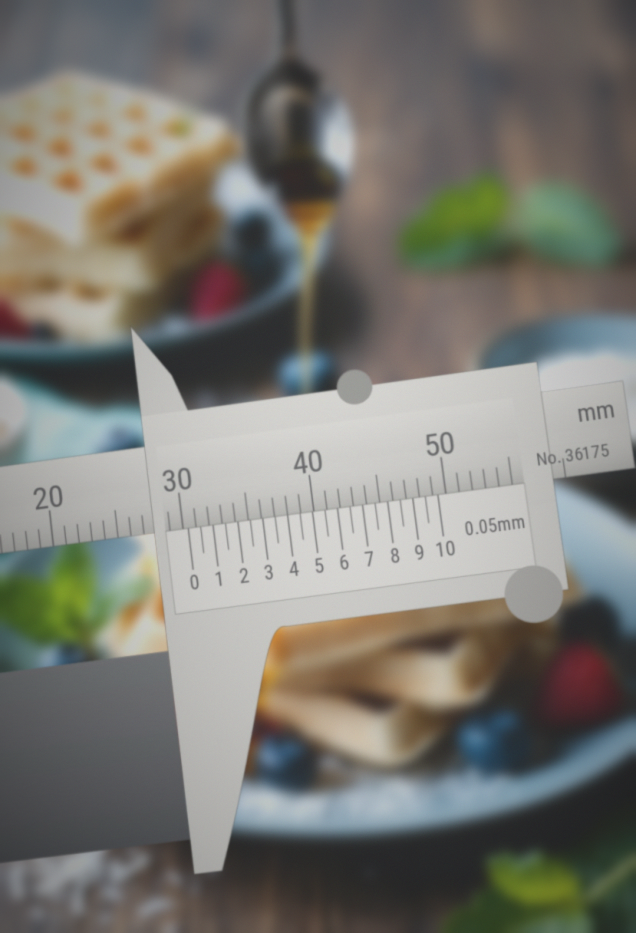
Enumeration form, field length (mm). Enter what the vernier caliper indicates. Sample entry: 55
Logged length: 30.4
